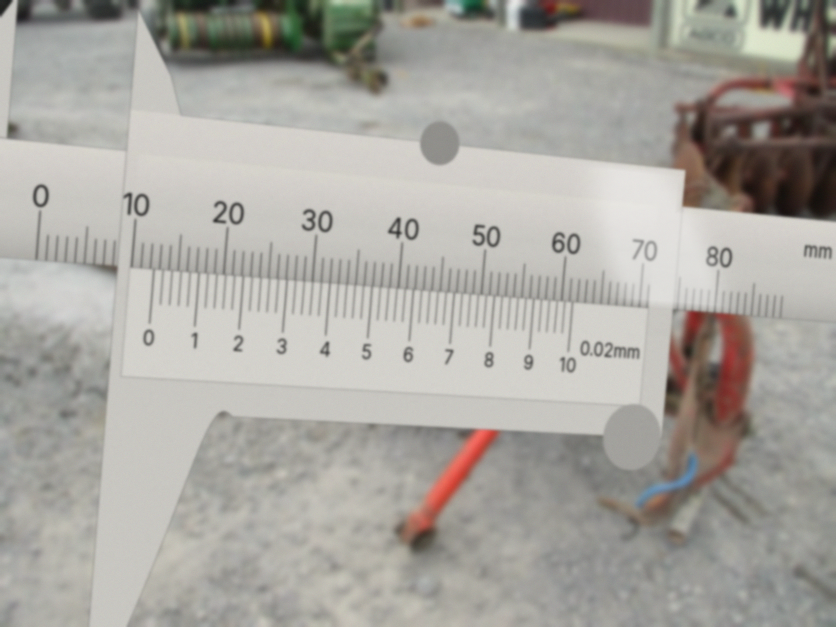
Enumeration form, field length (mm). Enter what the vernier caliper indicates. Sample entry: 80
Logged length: 12.4
